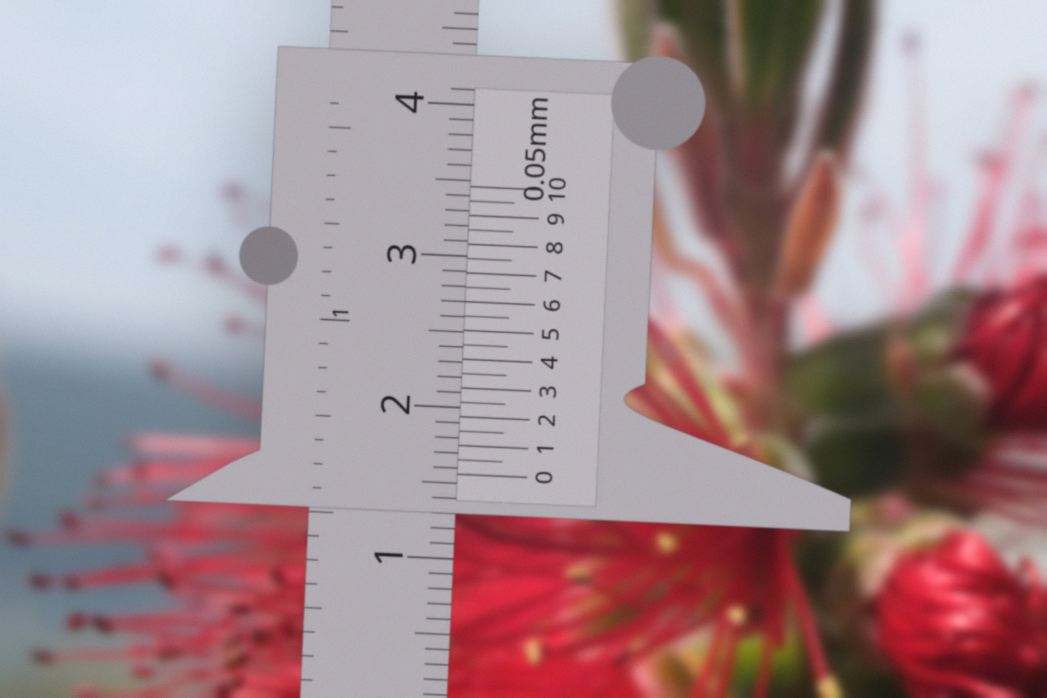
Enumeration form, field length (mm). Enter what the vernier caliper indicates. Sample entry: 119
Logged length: 15.6
